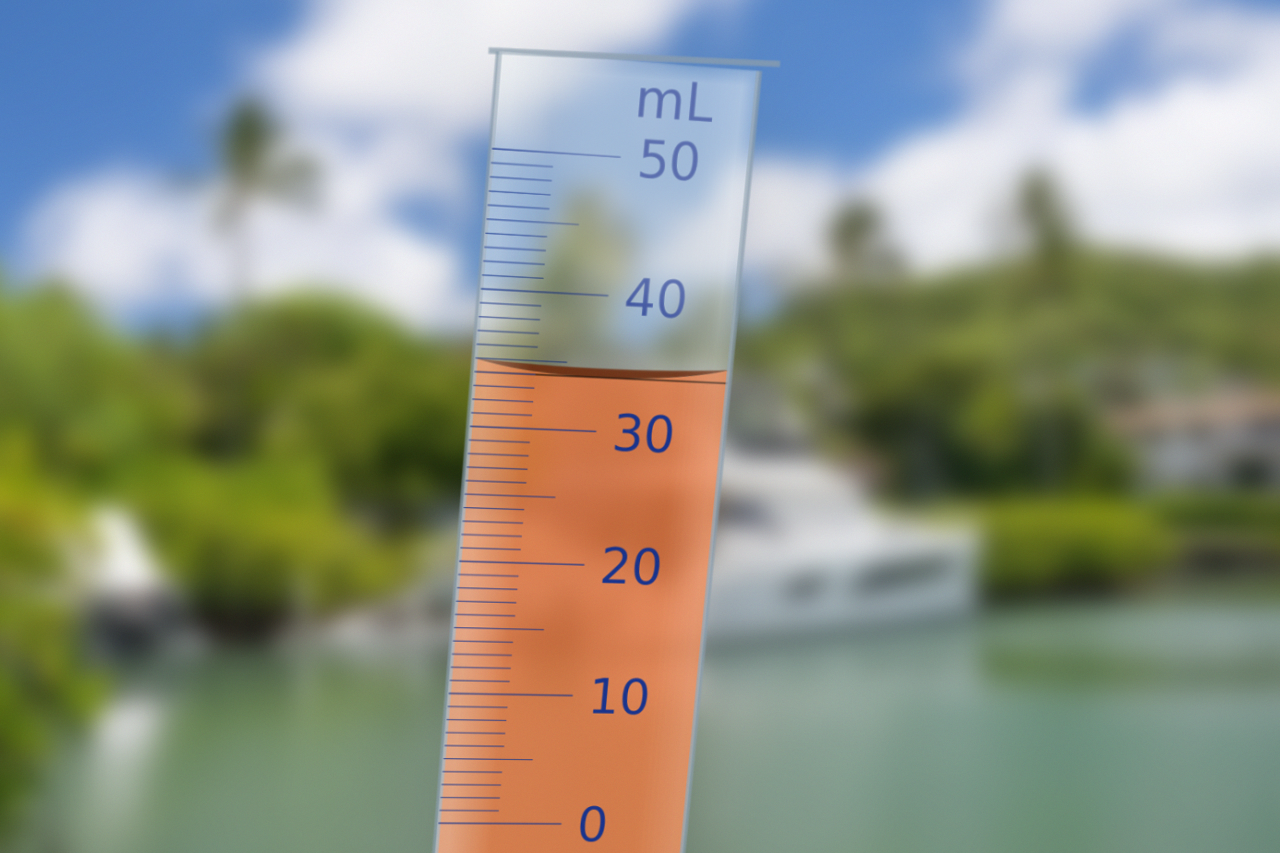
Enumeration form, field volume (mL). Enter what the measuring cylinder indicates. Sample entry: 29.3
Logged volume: 34
